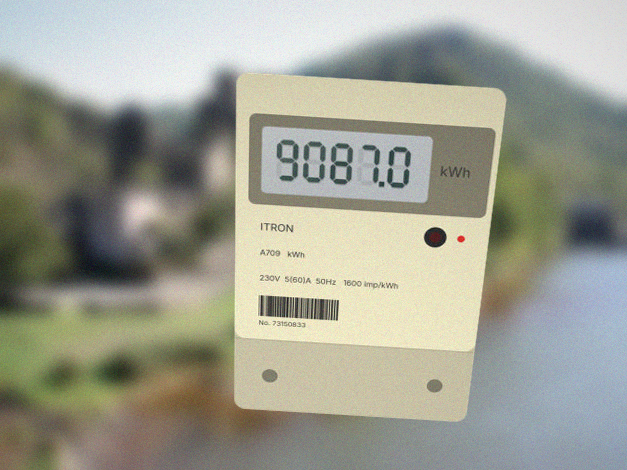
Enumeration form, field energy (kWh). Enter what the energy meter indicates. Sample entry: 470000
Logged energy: 9087.0
